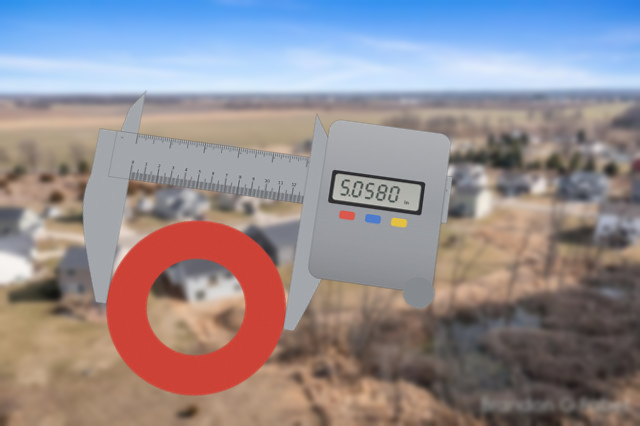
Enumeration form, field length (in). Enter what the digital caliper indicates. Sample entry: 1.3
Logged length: 5.0580
